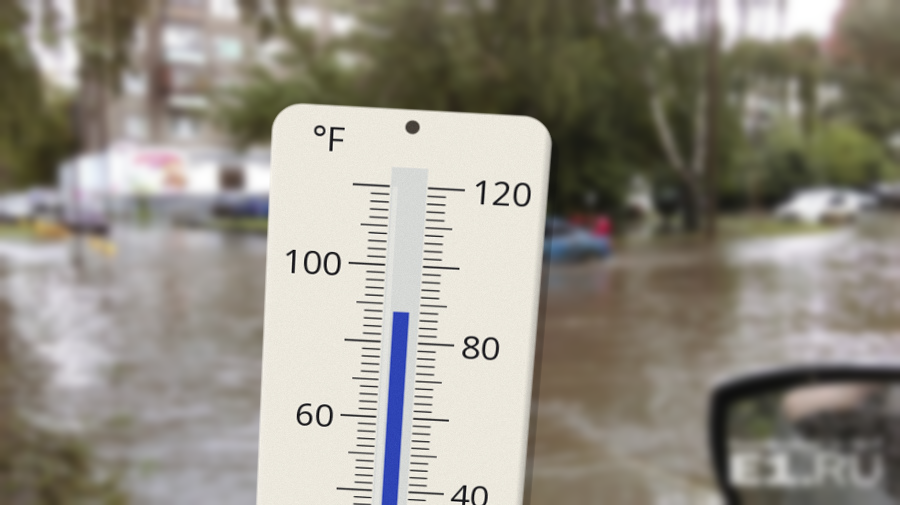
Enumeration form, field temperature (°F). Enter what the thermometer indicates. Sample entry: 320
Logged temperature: 88
